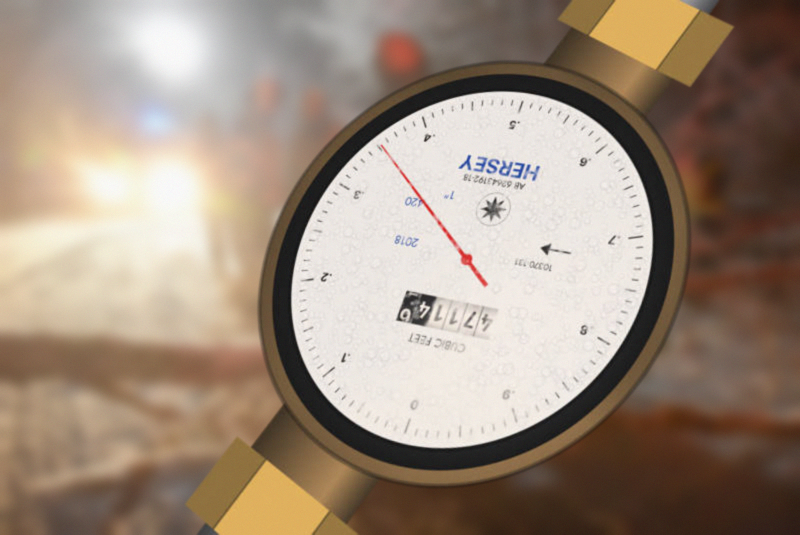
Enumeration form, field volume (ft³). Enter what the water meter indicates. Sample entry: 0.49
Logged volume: 471146.35
